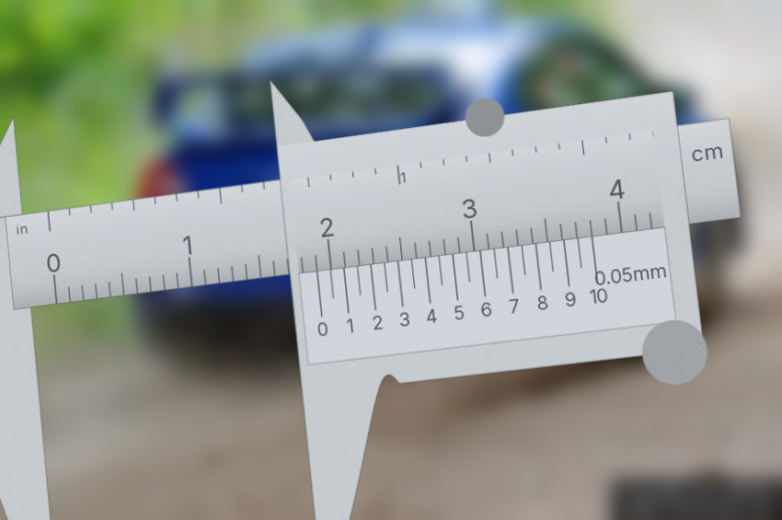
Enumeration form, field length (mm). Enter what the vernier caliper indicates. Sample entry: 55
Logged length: 19.0
